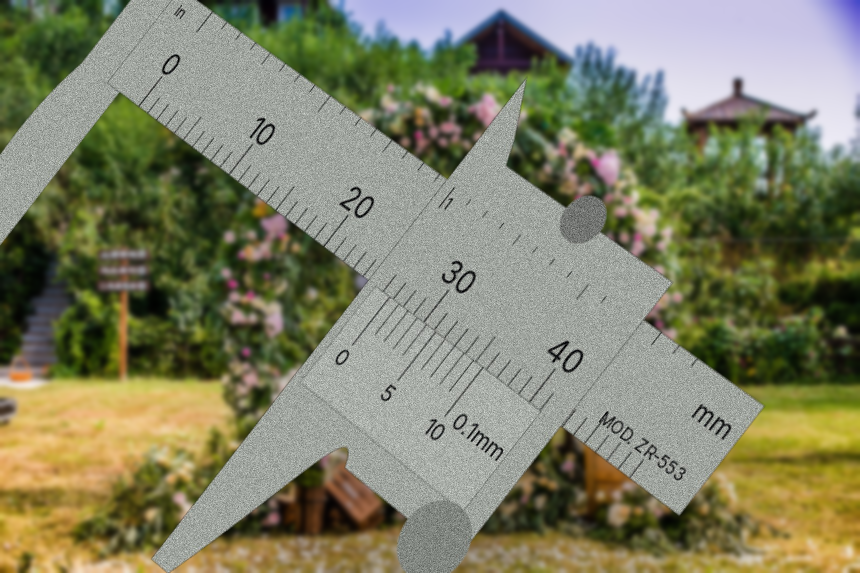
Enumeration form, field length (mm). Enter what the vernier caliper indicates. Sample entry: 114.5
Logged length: 26.7
